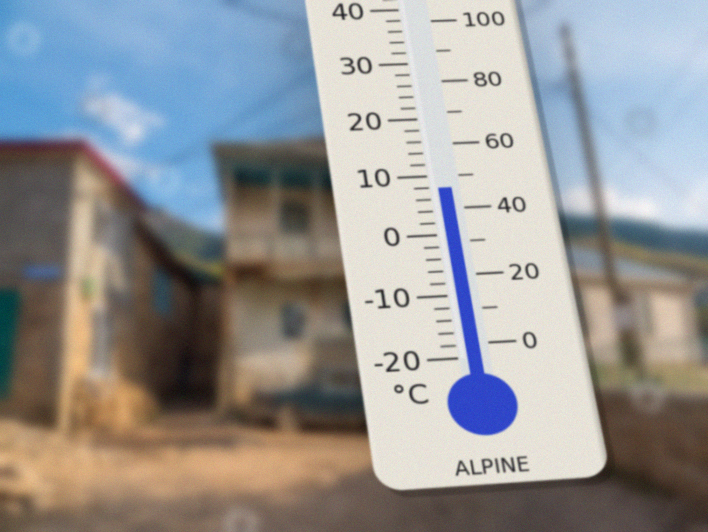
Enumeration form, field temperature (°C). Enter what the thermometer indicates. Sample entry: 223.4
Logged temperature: 8
